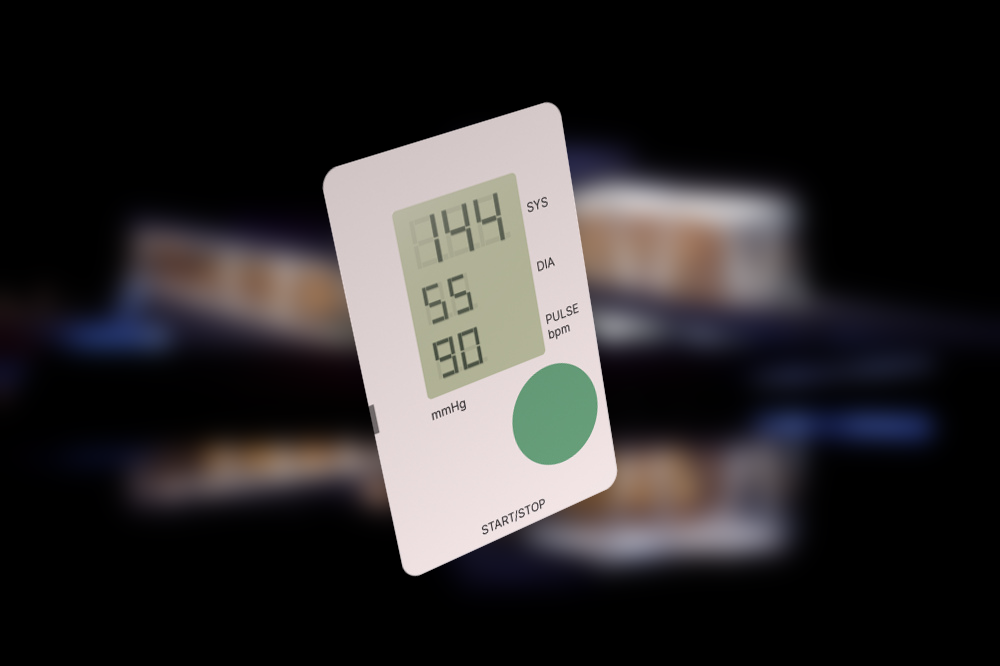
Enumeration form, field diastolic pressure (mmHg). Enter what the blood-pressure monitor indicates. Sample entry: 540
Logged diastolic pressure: 55
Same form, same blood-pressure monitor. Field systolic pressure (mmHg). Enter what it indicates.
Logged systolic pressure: 144
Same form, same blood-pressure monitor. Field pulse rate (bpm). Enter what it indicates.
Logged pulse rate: 90
